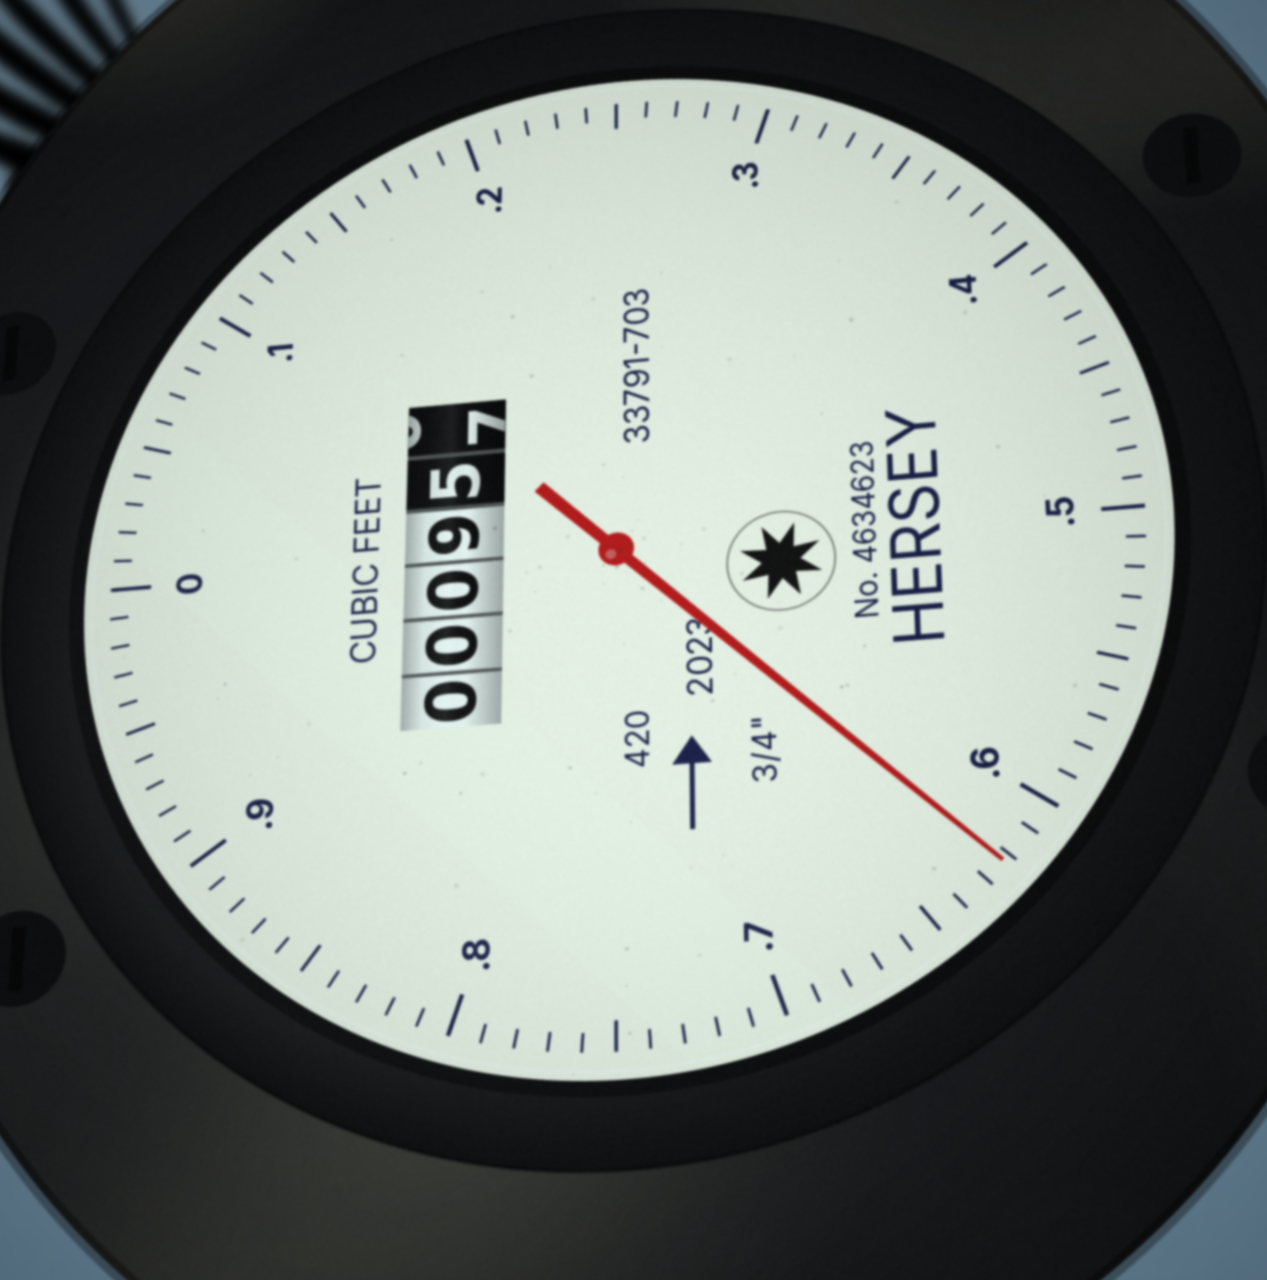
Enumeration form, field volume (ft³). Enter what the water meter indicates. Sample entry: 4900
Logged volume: 956.62
